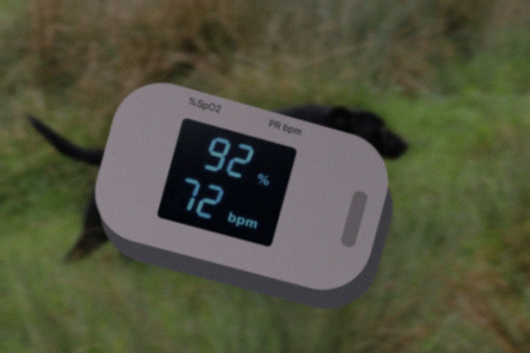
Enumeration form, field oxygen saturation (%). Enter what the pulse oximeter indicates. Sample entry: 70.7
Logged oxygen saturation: 92
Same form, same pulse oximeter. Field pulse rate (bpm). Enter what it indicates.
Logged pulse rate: 72
